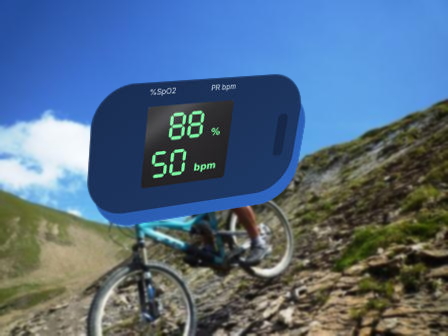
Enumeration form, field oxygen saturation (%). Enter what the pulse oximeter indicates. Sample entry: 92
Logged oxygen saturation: 88
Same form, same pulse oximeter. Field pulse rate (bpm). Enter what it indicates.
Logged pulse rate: 50
